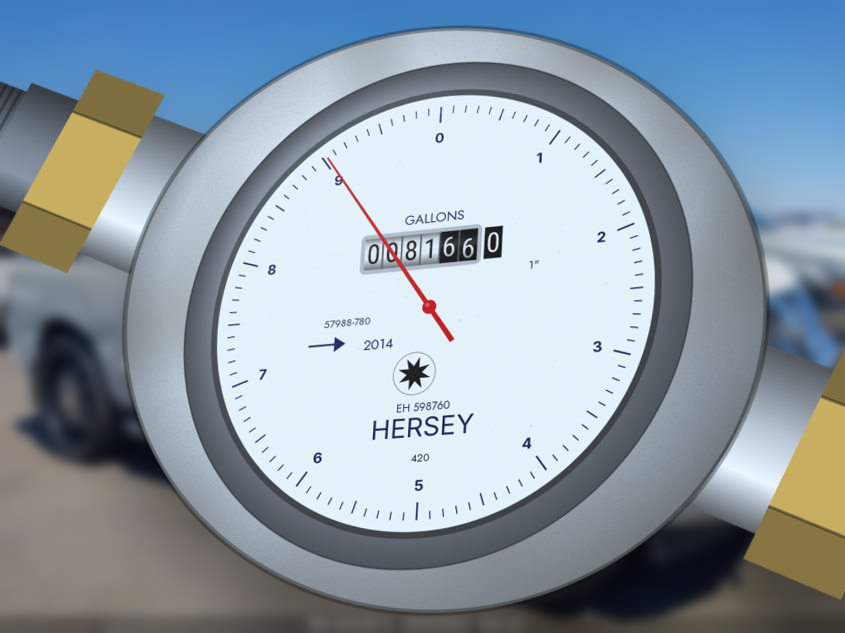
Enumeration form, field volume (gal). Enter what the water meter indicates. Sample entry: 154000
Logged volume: 81659.0
